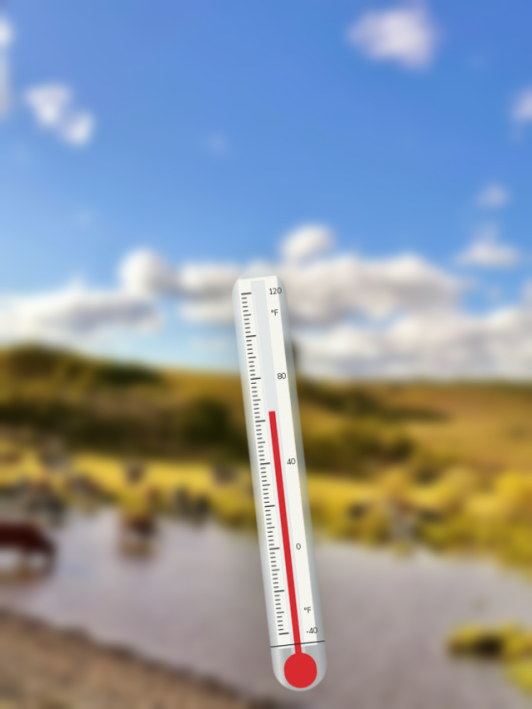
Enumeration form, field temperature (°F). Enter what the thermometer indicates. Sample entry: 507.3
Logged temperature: 64
